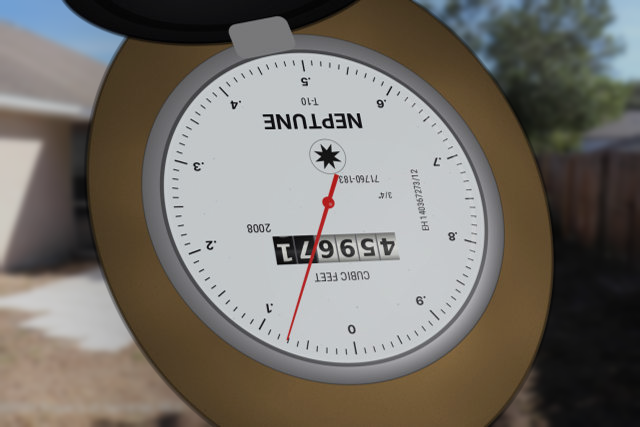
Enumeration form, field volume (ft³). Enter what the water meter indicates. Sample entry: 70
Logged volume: 459671.07
